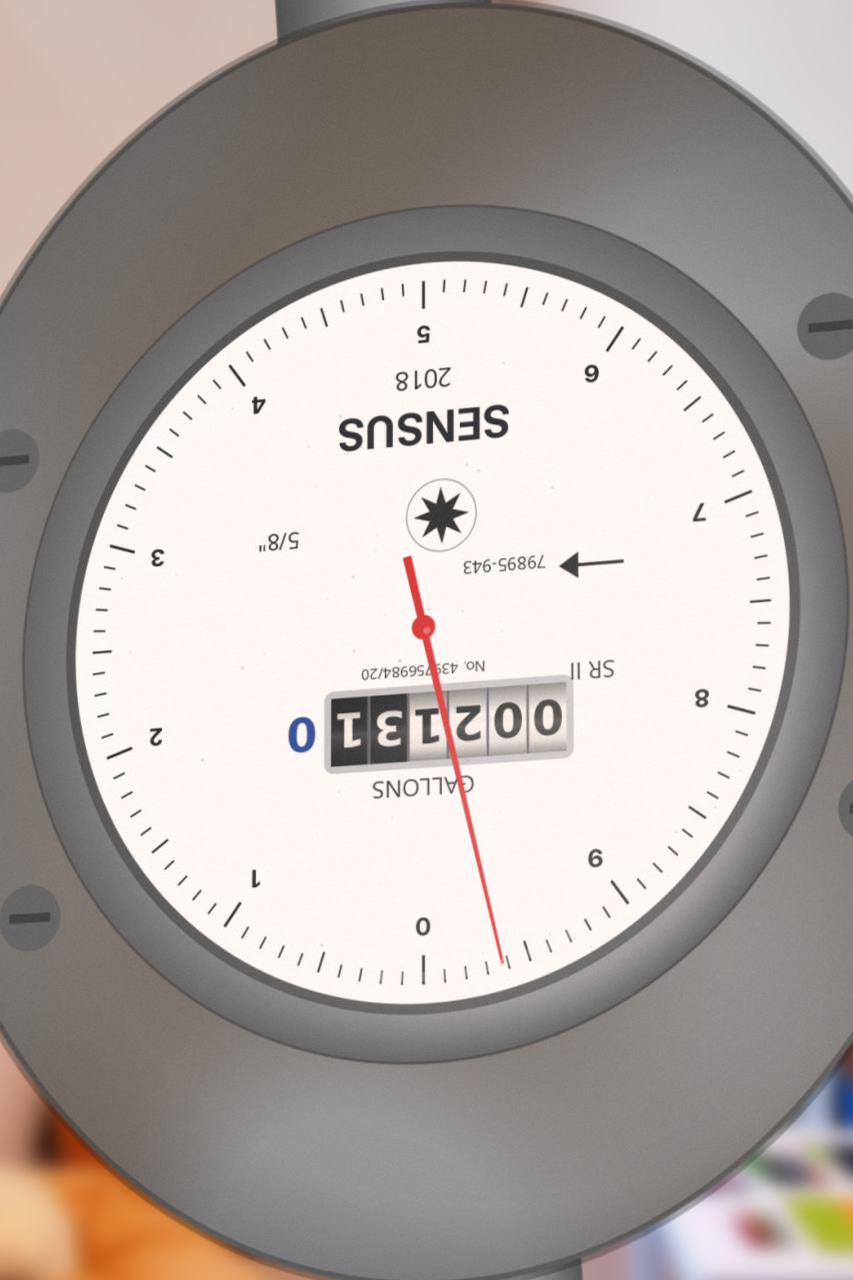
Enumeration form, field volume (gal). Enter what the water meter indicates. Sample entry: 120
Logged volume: 21309.6
